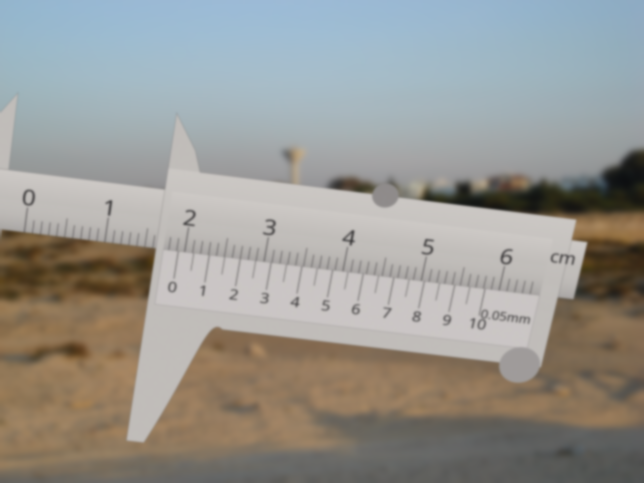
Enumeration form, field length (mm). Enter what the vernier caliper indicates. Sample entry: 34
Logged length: 19.2
